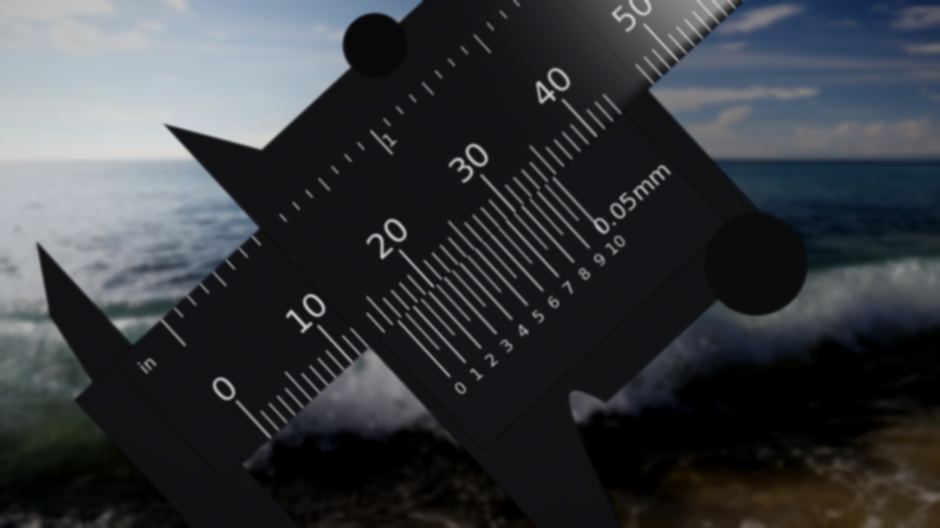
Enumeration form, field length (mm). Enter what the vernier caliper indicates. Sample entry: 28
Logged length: 15.6
